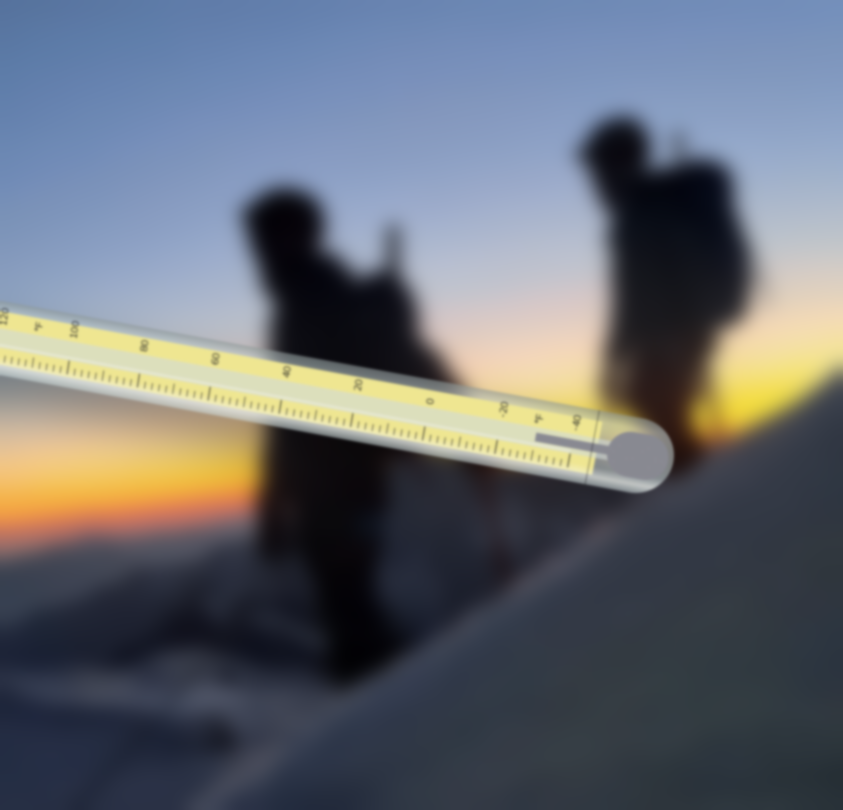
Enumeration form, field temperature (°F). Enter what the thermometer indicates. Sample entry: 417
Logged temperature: -30
